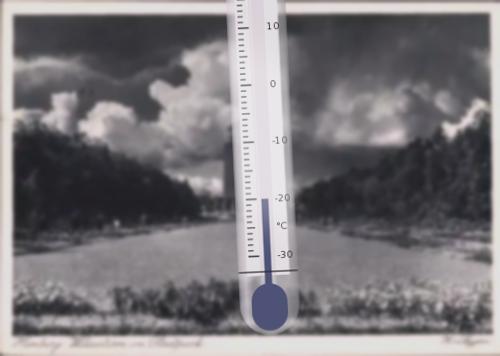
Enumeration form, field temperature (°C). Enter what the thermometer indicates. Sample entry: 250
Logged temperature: -20
